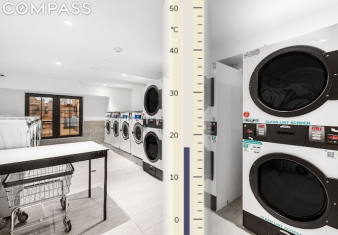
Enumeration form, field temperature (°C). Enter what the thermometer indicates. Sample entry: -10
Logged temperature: 17
